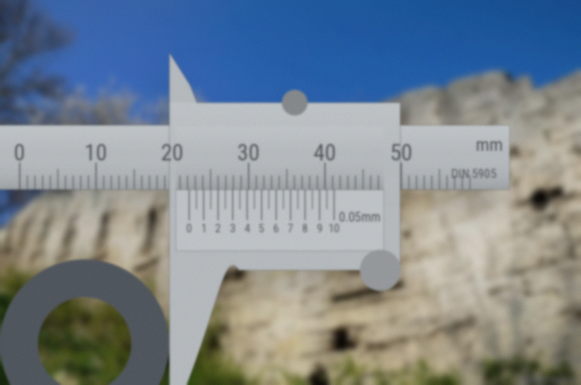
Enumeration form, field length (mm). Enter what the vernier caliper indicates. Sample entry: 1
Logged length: 22.2
